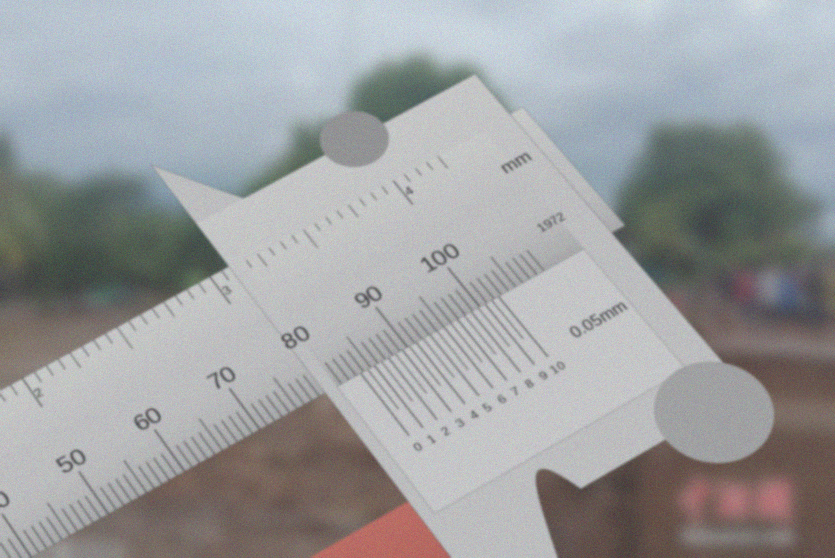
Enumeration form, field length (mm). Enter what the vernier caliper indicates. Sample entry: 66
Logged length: 83.6
